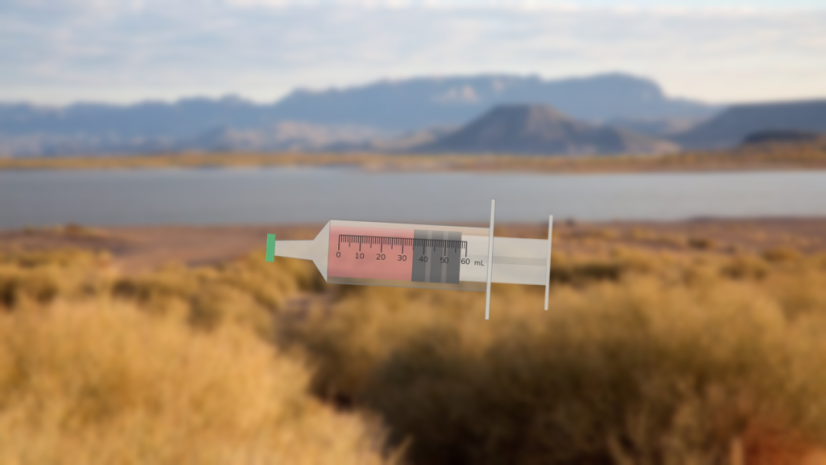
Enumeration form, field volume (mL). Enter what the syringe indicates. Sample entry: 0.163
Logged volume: 35
